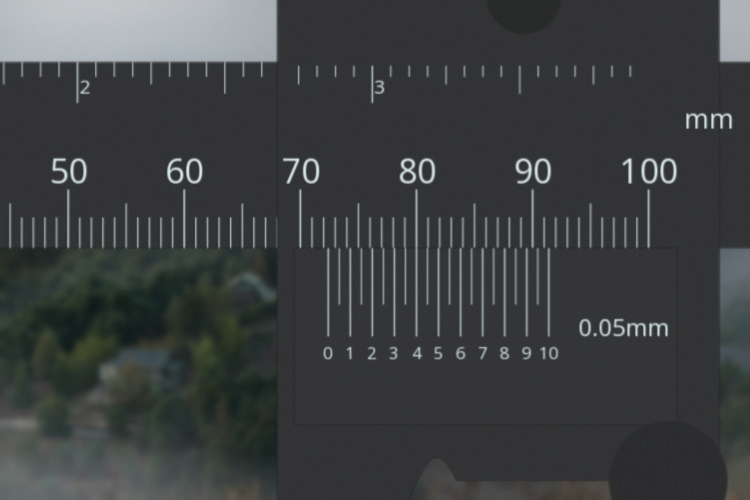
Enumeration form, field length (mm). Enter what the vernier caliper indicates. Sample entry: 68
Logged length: 72.4
